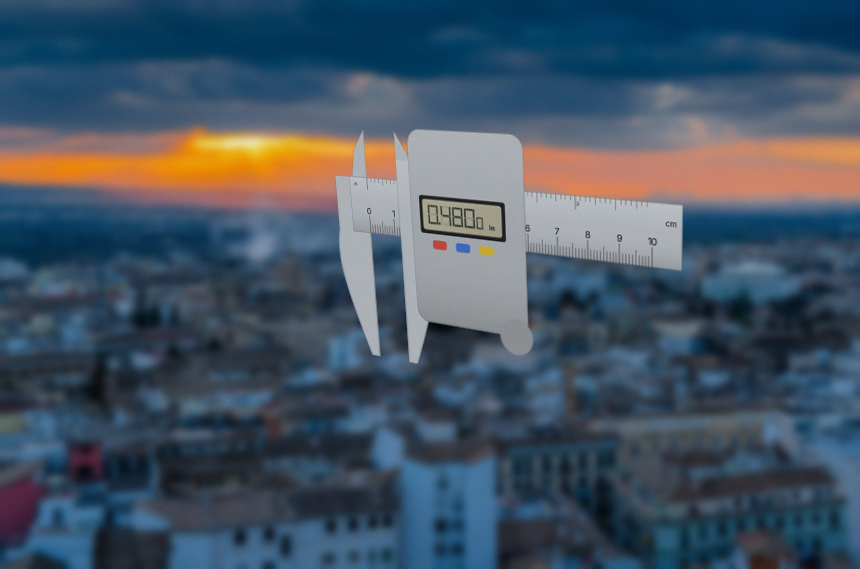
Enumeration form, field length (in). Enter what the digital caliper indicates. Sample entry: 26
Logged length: 0.4800
